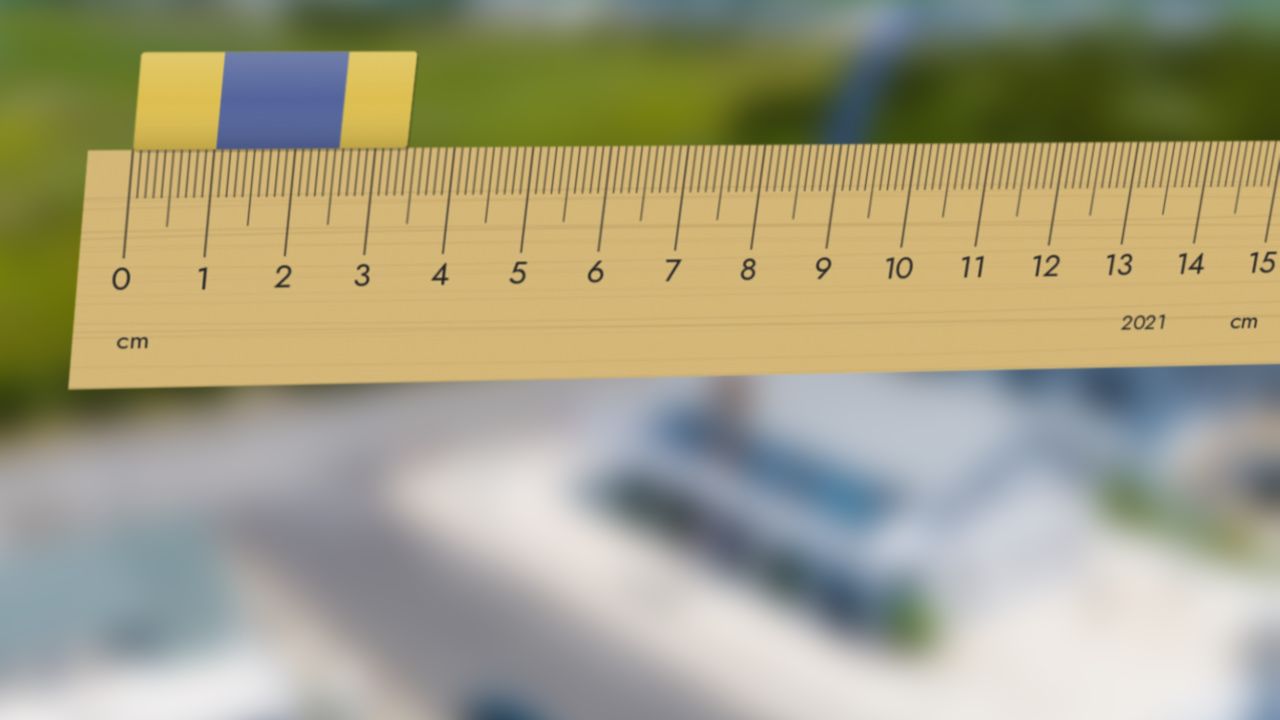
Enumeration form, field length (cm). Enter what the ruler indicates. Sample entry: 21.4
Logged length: 3.4
